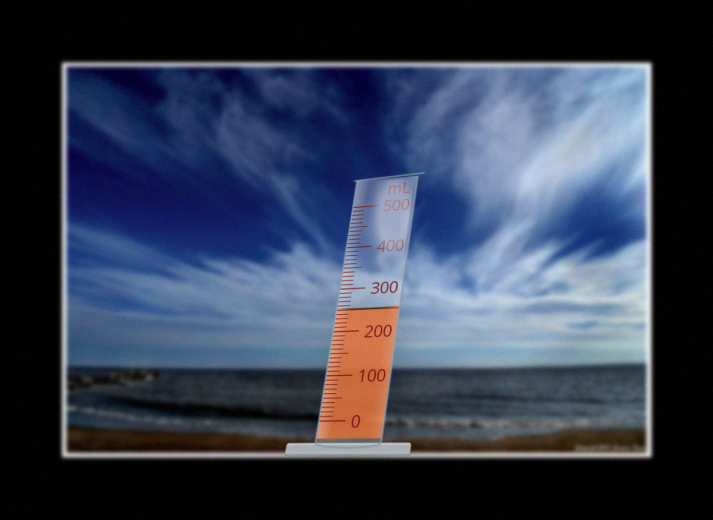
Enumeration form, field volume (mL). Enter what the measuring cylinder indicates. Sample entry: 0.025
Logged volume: 250
